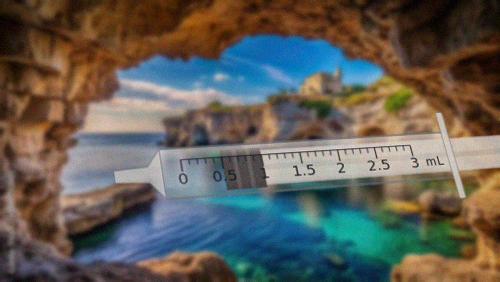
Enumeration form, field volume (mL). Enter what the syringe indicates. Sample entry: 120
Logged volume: 0.5
